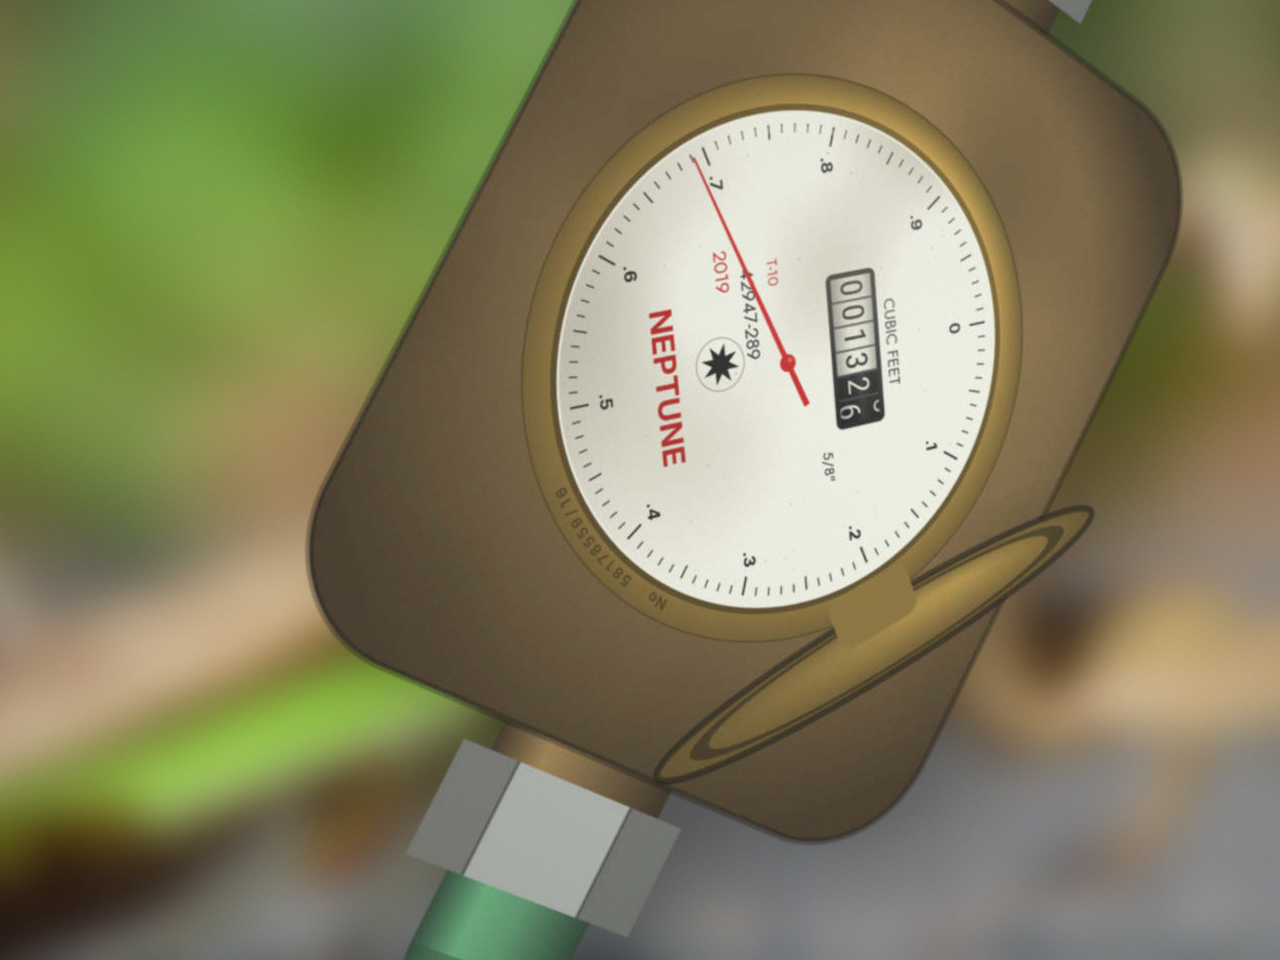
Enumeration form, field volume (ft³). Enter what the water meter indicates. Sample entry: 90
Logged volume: 1325.69
